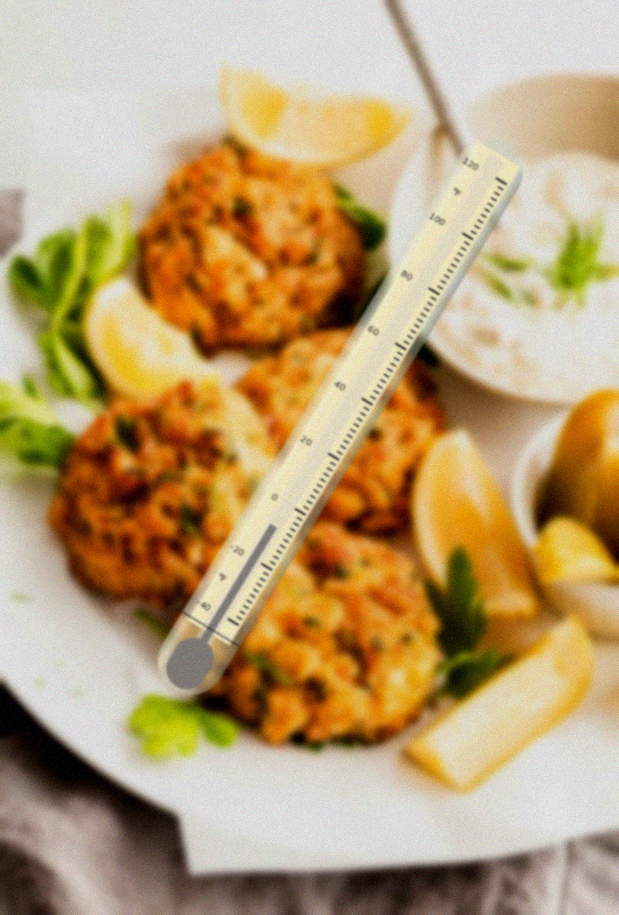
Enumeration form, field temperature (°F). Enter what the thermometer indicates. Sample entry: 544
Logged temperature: -8
